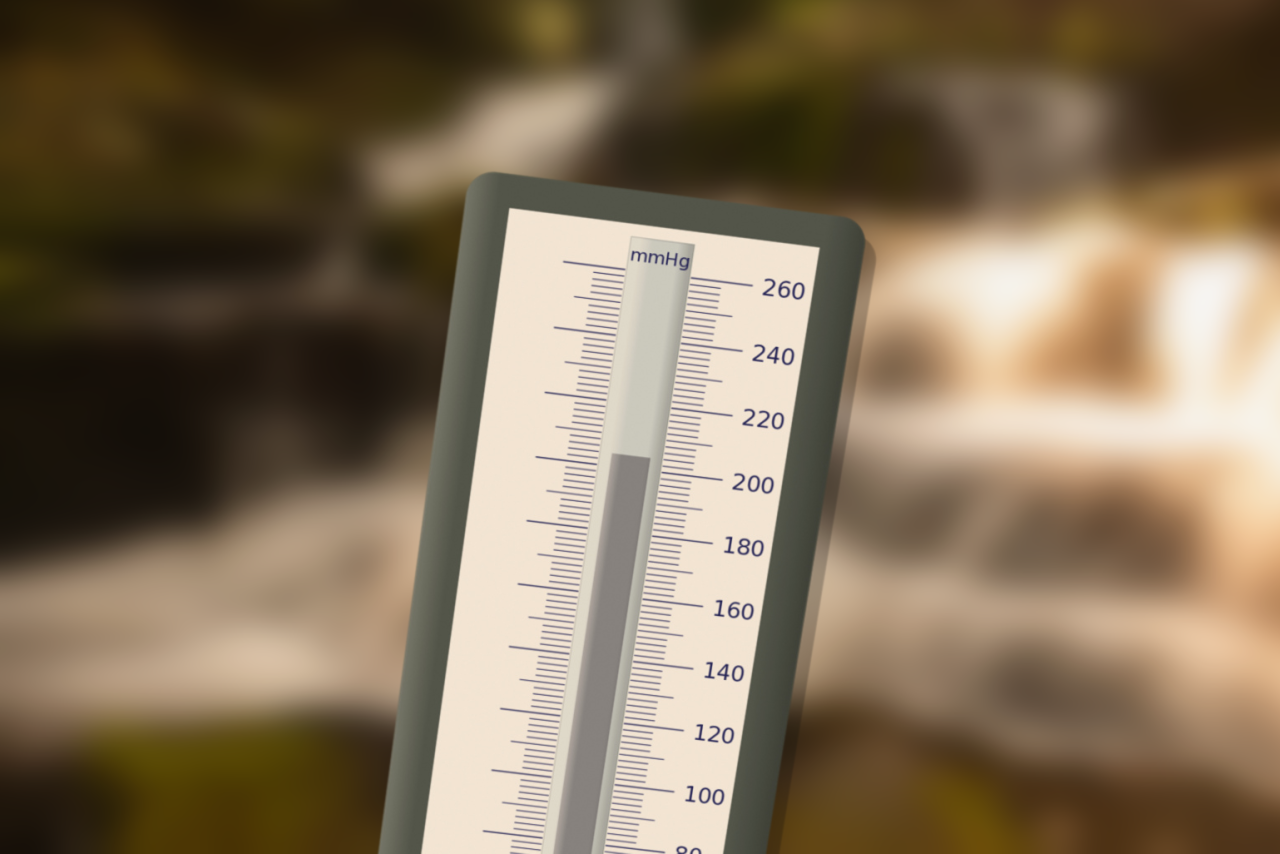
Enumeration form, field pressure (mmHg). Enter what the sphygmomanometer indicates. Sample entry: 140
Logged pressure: 204
